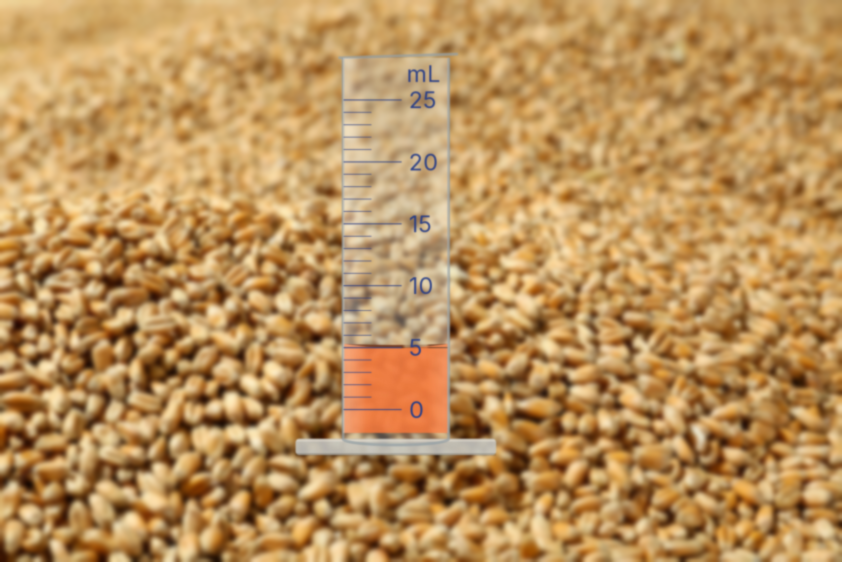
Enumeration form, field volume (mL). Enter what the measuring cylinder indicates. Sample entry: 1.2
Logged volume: 5
